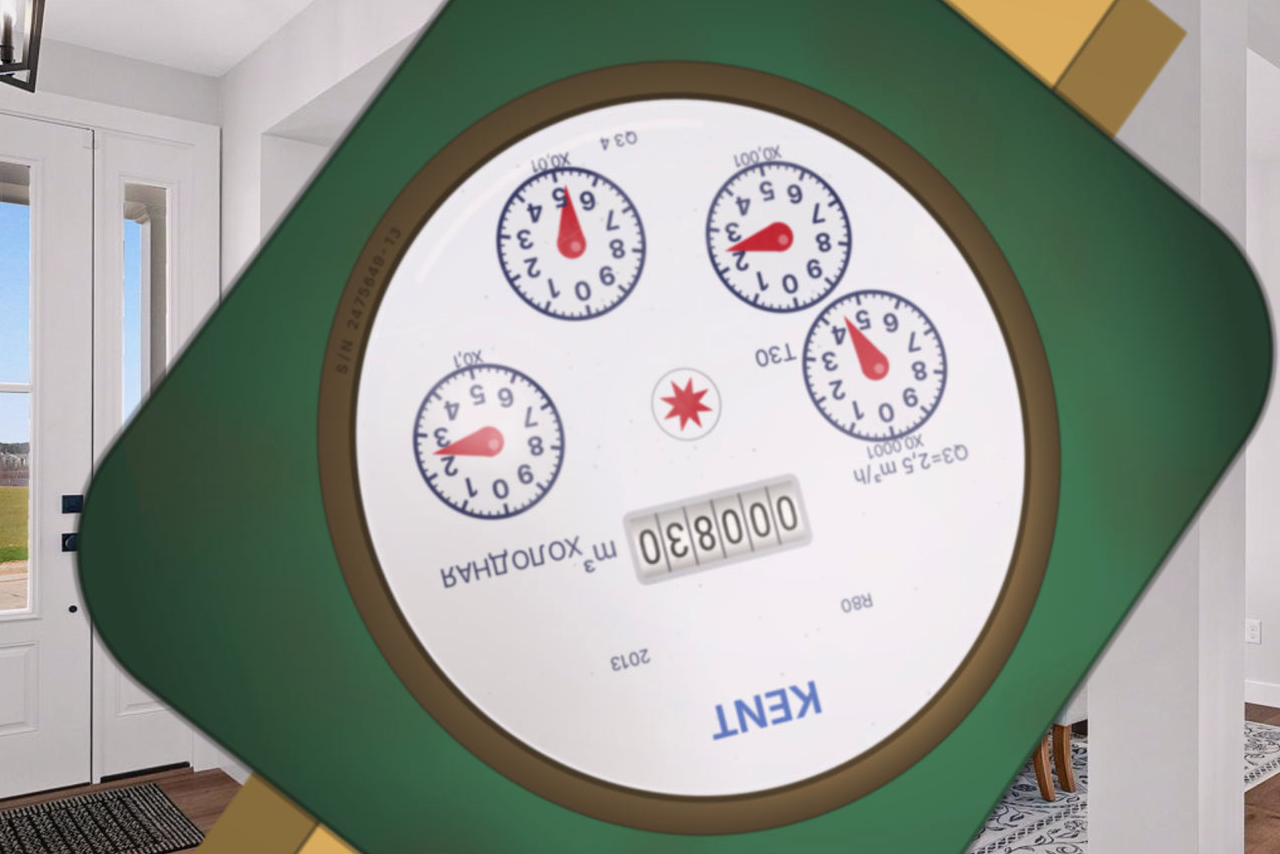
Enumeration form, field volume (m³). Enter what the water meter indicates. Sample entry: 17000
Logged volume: 830.2524
